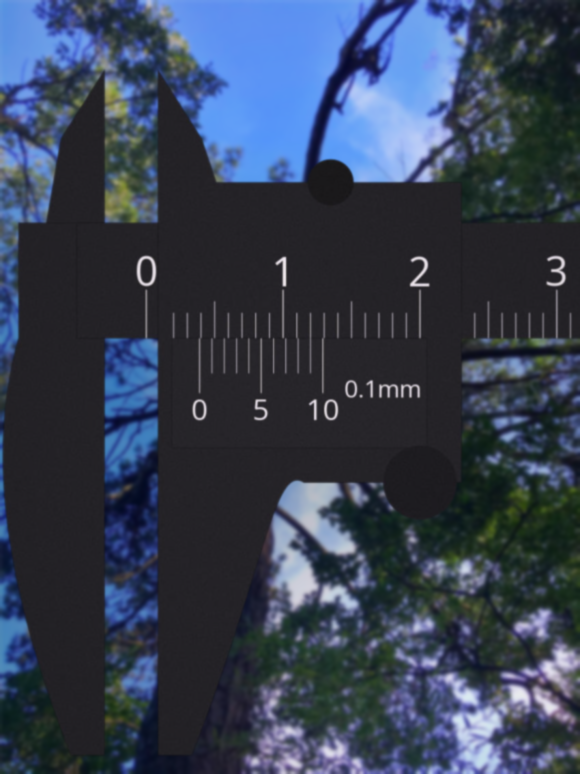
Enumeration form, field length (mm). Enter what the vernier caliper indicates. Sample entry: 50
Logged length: 3.9
